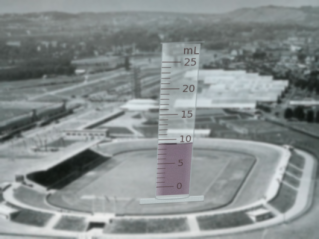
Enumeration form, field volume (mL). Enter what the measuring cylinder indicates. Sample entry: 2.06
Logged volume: 9
